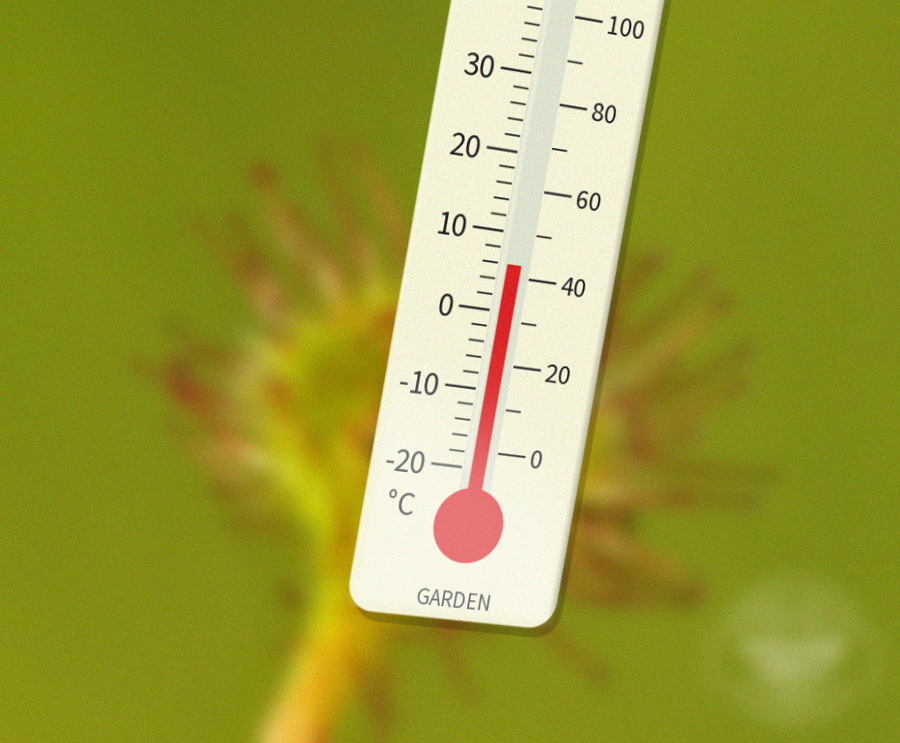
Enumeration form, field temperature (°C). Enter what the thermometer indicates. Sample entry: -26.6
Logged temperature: 6
